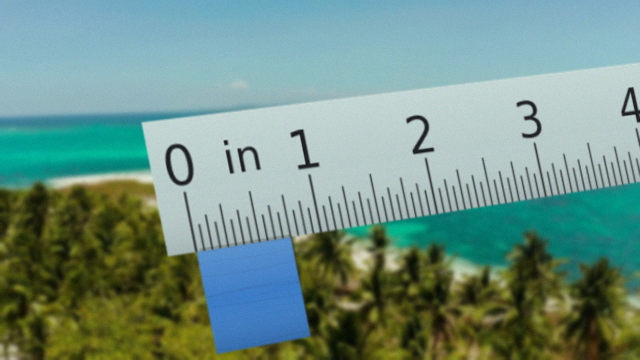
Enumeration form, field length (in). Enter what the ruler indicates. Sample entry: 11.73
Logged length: 0.75
